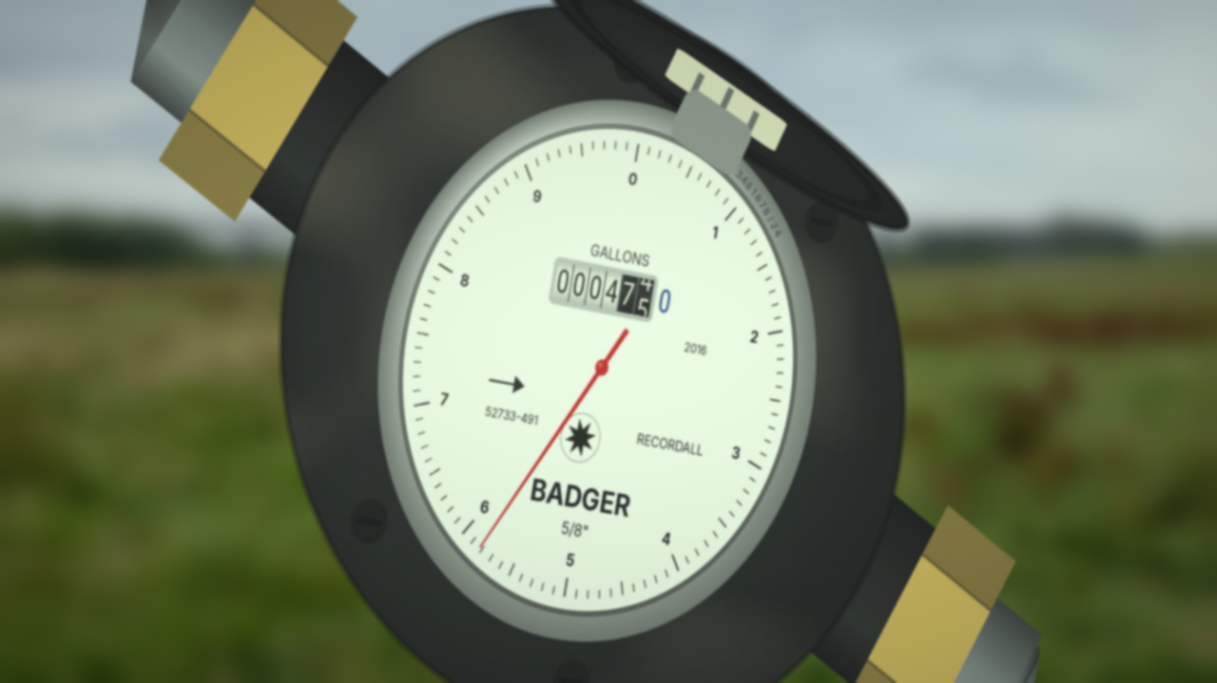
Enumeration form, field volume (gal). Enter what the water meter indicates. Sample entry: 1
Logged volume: 4745.8
